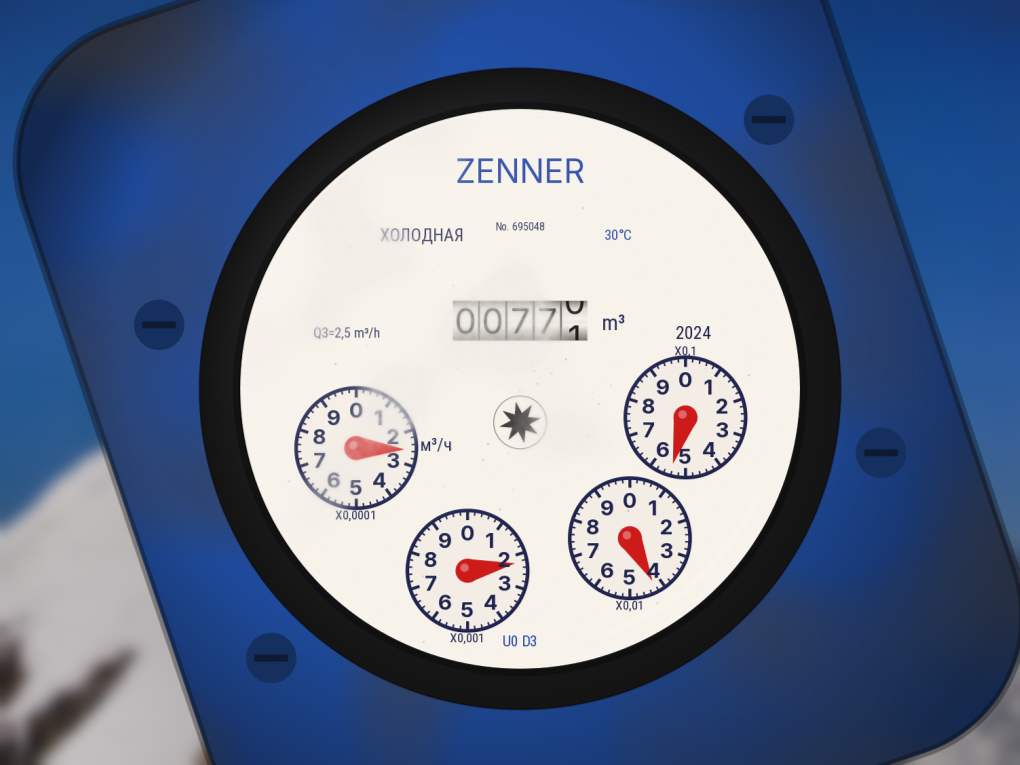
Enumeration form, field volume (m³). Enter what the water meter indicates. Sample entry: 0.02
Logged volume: 770.5422
